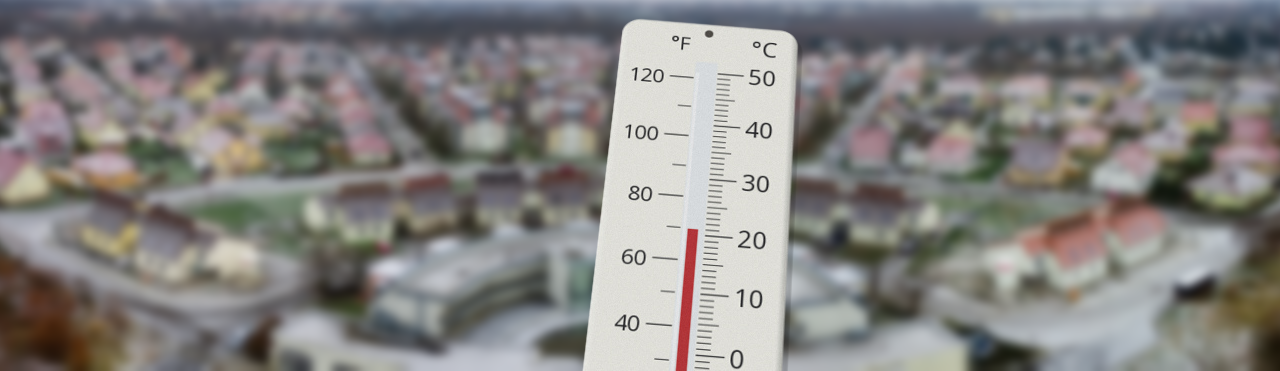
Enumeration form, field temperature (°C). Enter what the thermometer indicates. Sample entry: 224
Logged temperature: 21
